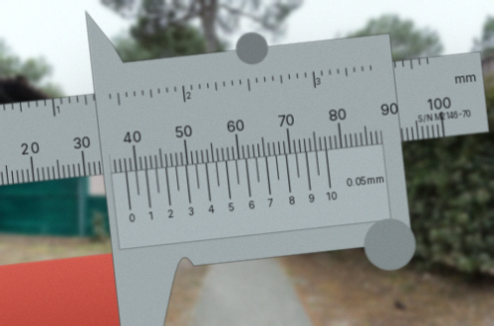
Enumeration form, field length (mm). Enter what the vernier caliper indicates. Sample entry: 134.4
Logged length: 38.0
